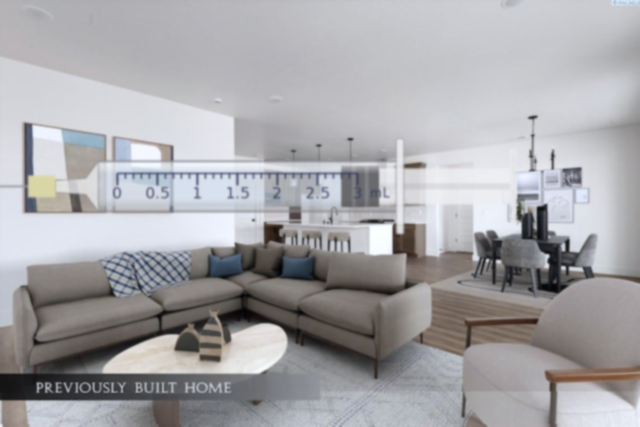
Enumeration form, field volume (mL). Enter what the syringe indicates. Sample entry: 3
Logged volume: 2.8
